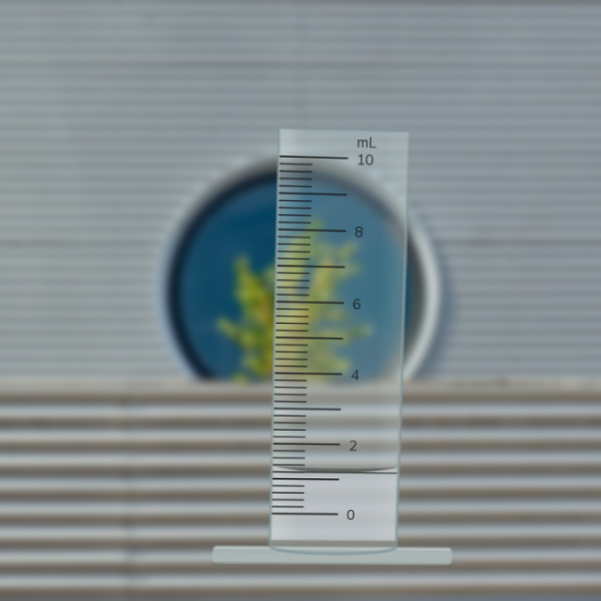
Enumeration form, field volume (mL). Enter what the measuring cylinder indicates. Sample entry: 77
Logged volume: 1.2
